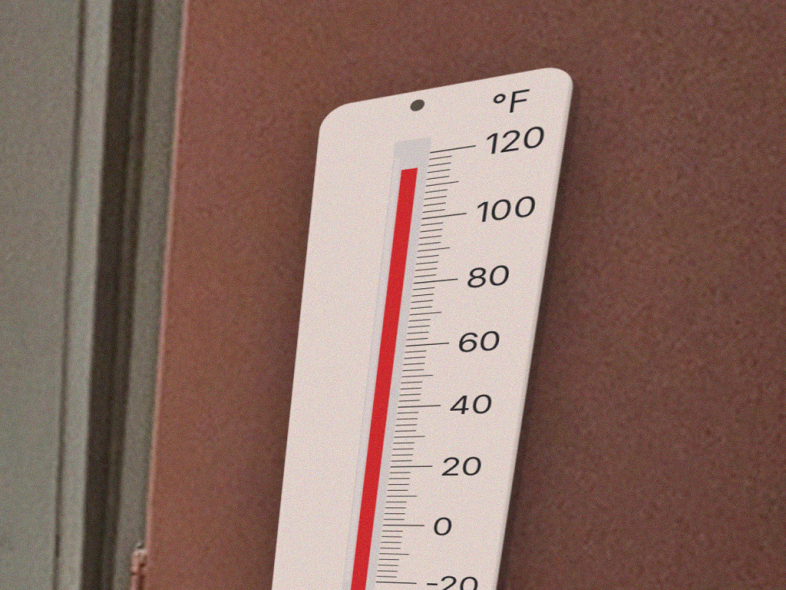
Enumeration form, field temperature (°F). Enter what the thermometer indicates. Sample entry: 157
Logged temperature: 116
